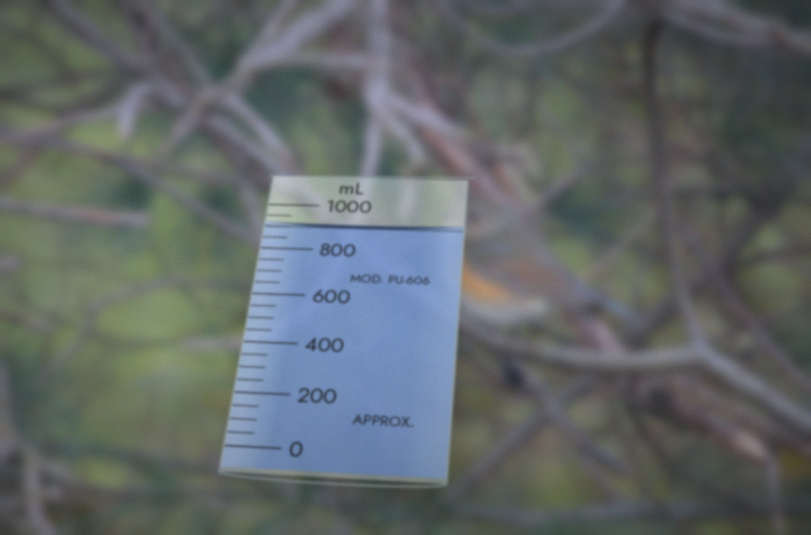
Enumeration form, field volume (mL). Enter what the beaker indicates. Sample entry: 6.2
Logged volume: 900
